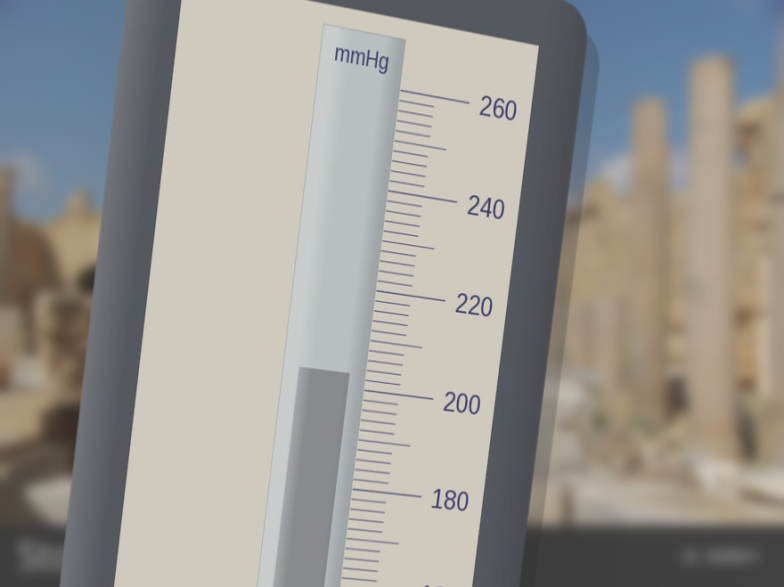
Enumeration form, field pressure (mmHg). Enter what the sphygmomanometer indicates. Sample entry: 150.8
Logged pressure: 203
